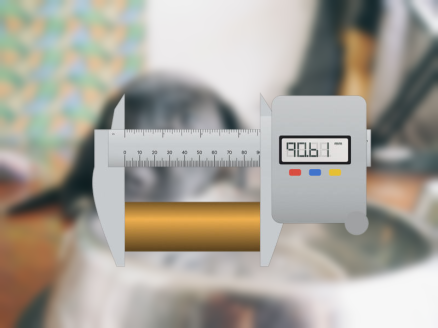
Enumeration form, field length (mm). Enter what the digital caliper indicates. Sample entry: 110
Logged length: 90.61
